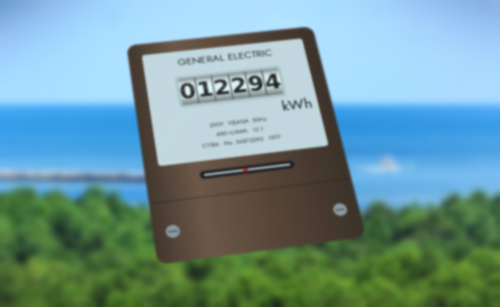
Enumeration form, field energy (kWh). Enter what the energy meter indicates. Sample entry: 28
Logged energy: 12294
